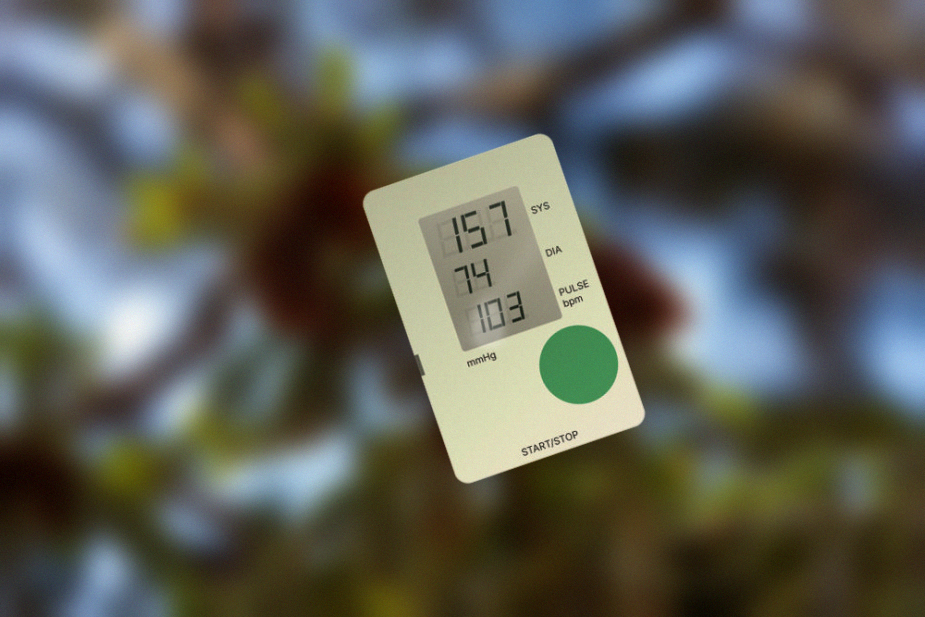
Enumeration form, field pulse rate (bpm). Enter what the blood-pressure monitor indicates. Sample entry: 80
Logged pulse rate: 103
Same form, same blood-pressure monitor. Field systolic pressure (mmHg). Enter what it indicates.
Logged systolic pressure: 157
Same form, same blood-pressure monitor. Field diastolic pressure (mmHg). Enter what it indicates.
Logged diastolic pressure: 74
